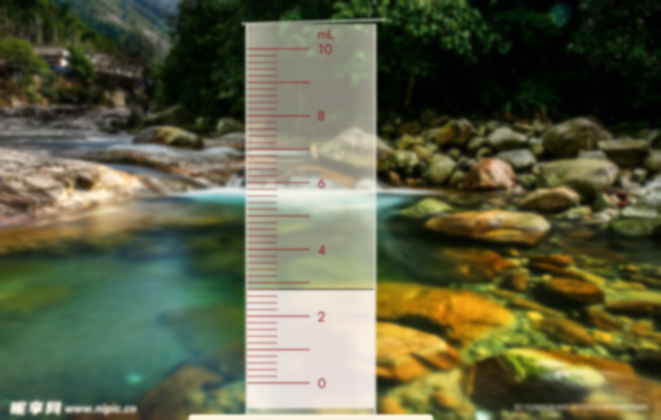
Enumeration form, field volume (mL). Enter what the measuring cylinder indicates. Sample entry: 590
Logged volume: 2.8
